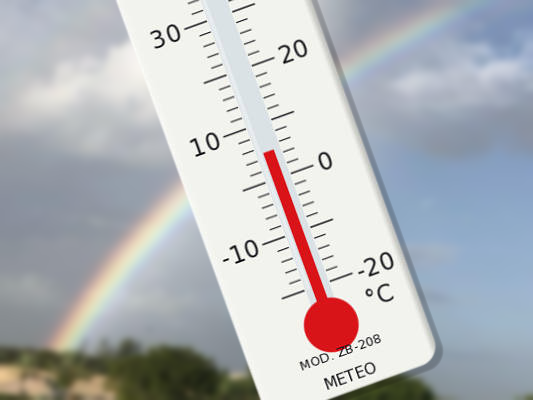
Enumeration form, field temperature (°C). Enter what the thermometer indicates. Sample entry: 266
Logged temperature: 5
